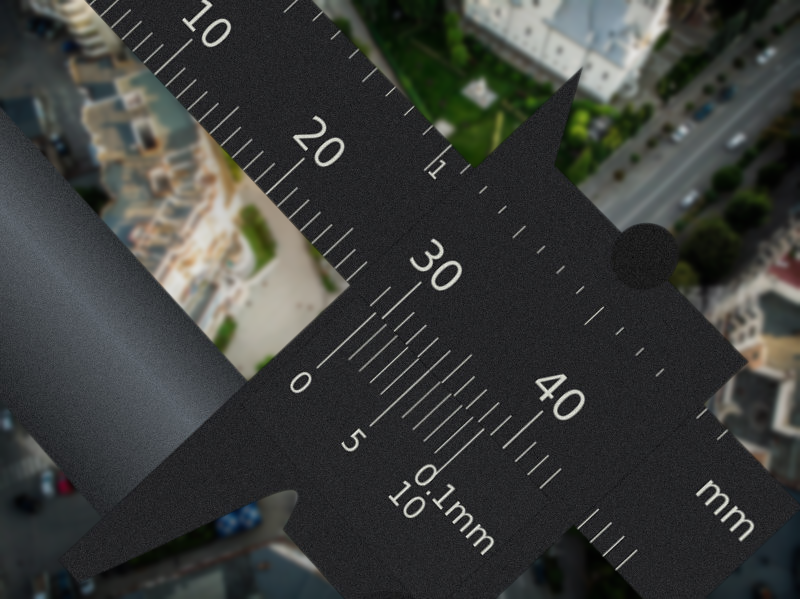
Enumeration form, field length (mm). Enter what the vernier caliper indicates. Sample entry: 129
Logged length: 29.5
